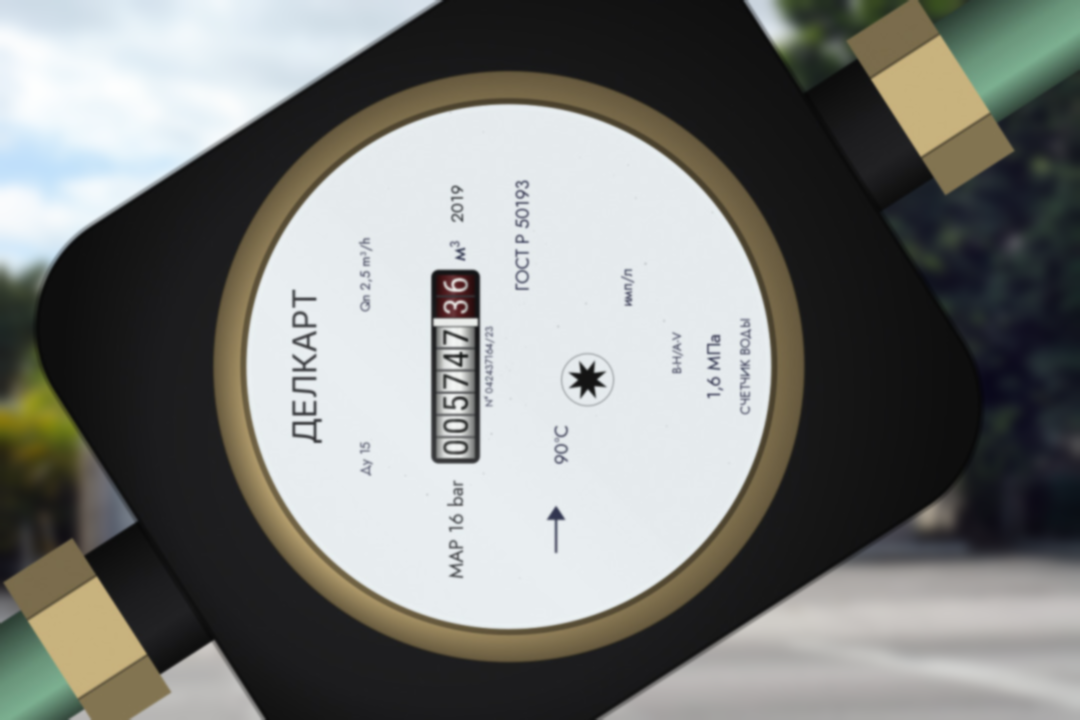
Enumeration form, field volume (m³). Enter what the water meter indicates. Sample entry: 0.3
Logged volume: 5747.36
